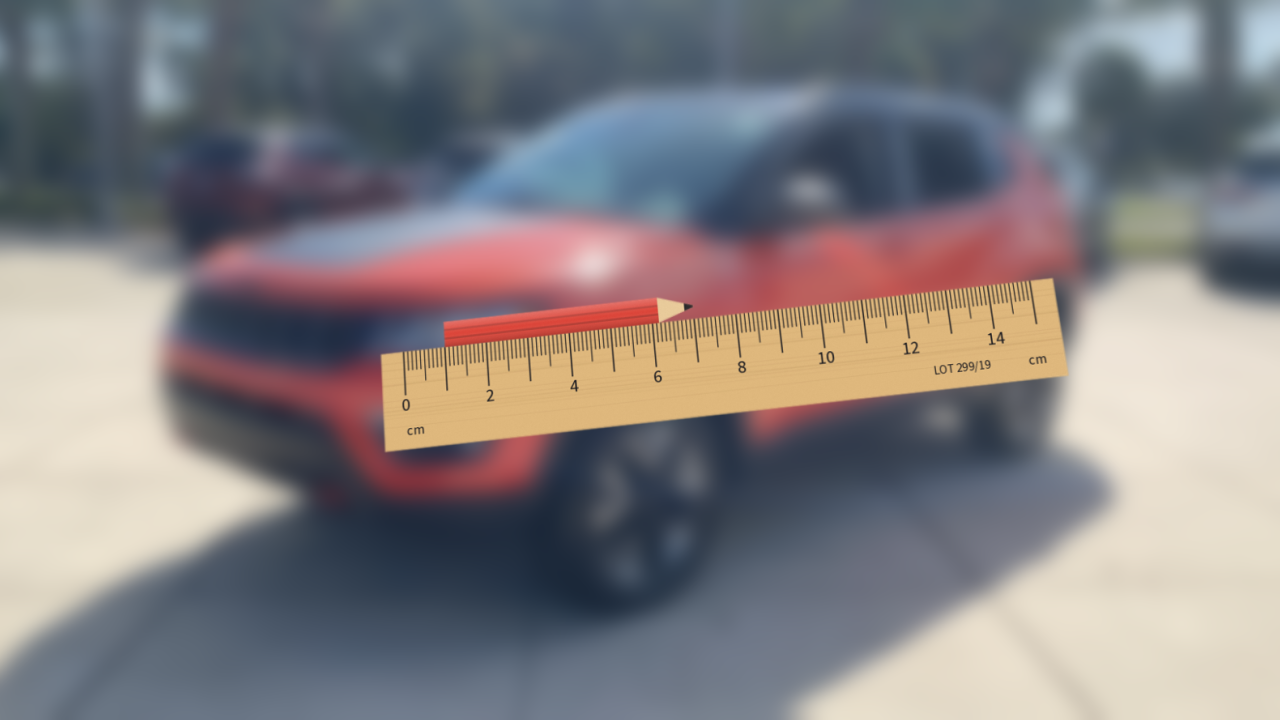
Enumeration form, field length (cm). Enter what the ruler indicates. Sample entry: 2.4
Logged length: 6
